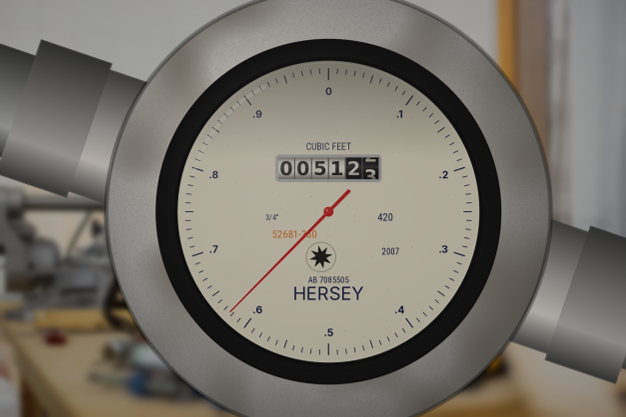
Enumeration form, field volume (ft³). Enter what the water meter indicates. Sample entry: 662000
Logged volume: 5122.62
